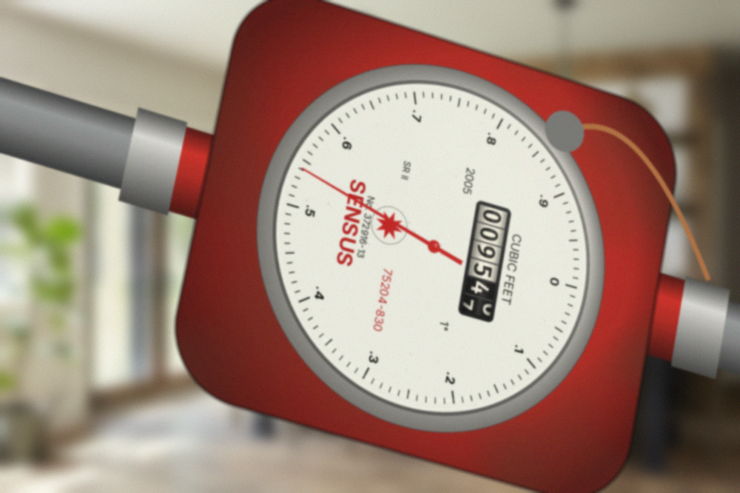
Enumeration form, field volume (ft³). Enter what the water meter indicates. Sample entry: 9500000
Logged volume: 9546.54
